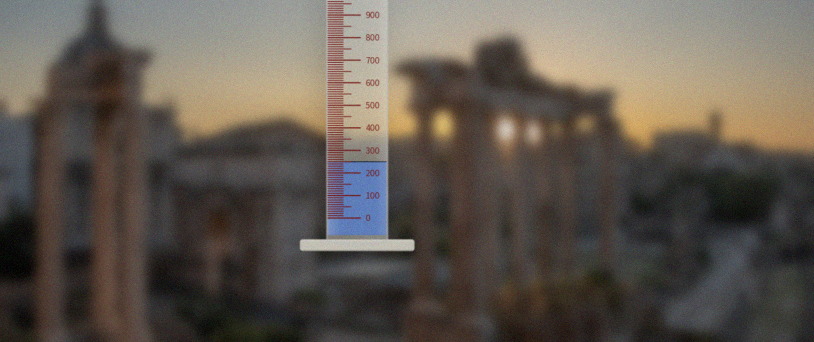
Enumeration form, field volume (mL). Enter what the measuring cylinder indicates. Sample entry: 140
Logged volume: 250
